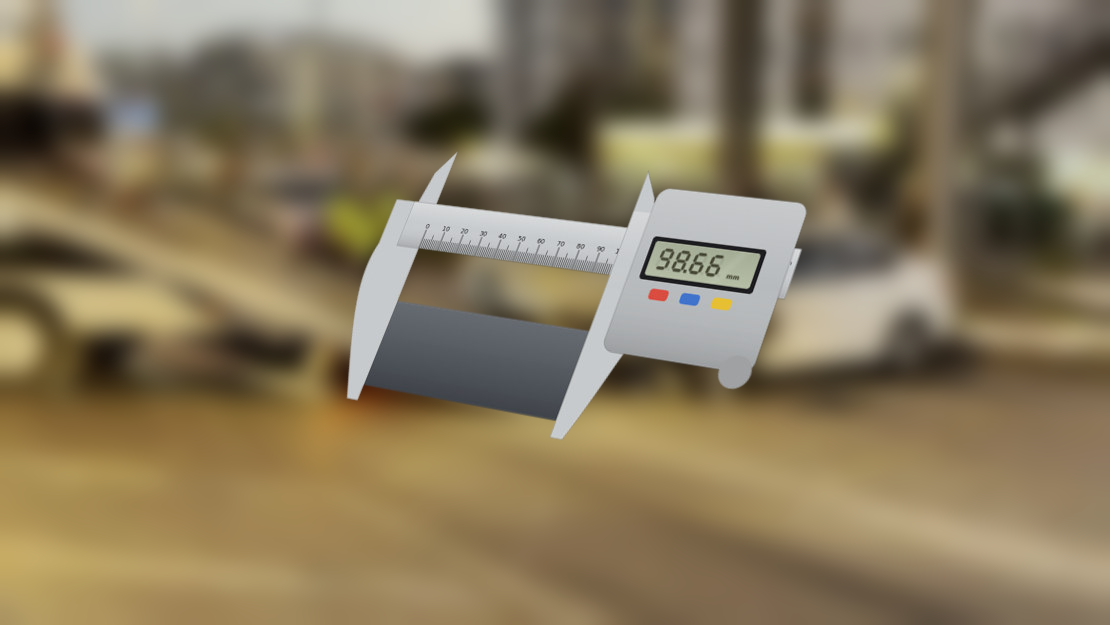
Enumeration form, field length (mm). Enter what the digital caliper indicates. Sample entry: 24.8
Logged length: 98.66
